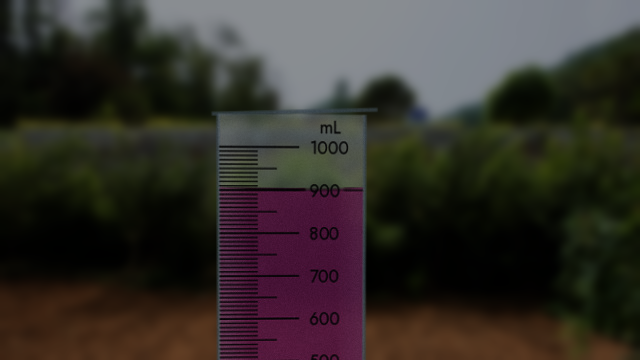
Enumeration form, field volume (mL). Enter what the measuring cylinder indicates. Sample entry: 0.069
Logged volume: 900
